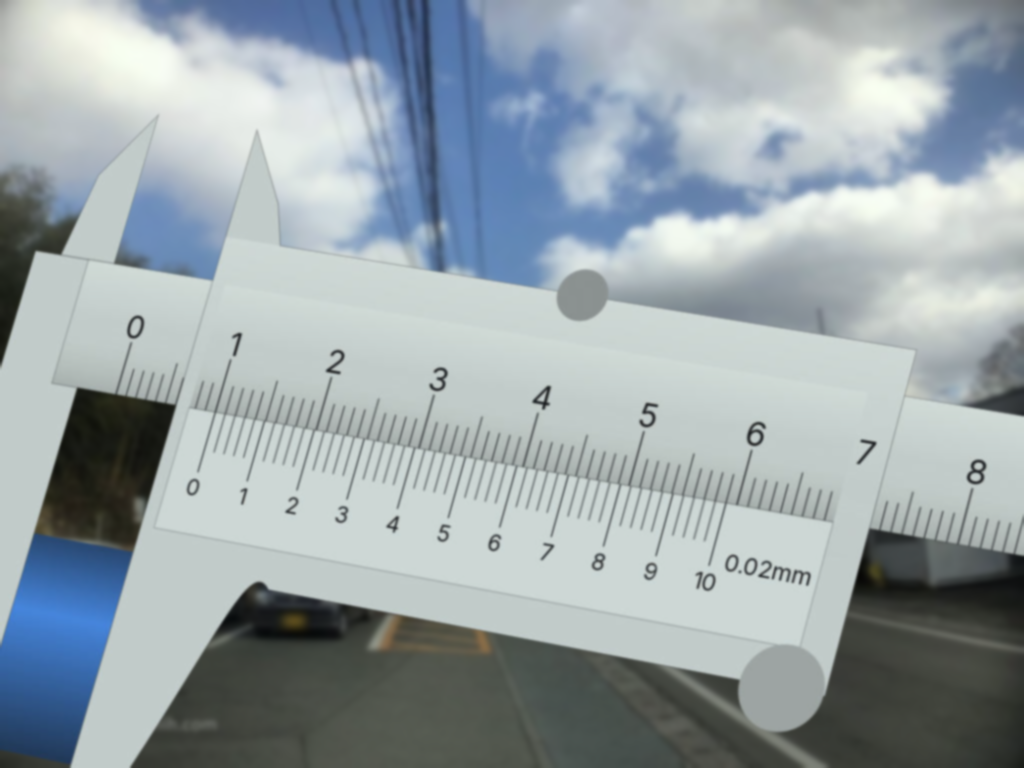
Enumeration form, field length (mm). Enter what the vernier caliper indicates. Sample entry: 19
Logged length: 10.0
